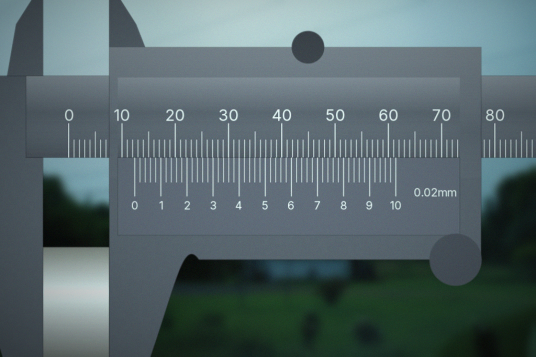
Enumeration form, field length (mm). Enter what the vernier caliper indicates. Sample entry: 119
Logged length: 12.4
